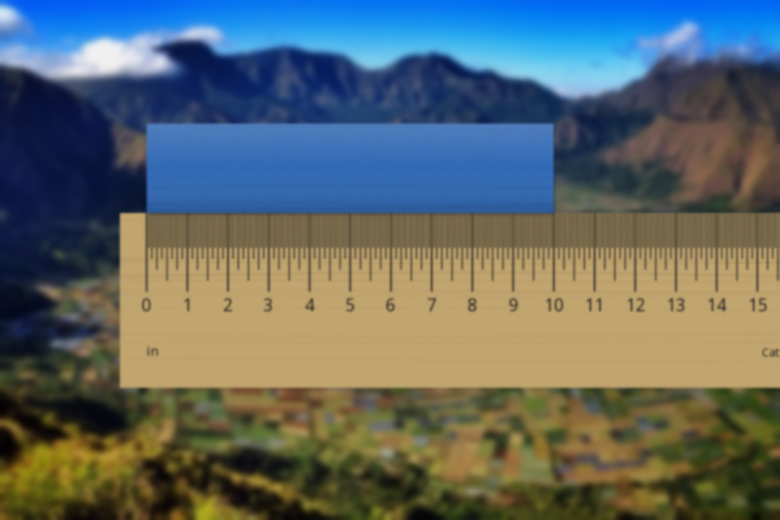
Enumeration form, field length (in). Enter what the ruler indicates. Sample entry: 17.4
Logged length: 10
